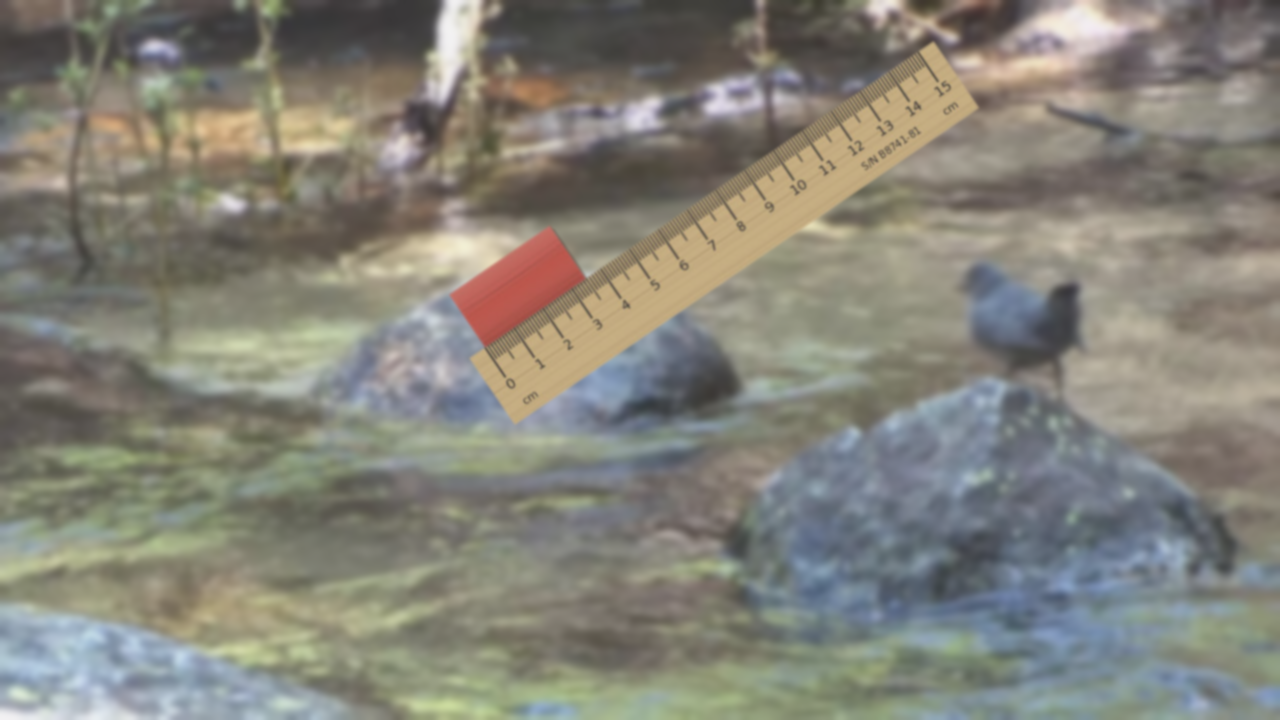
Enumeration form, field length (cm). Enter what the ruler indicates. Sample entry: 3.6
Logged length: 3.5
